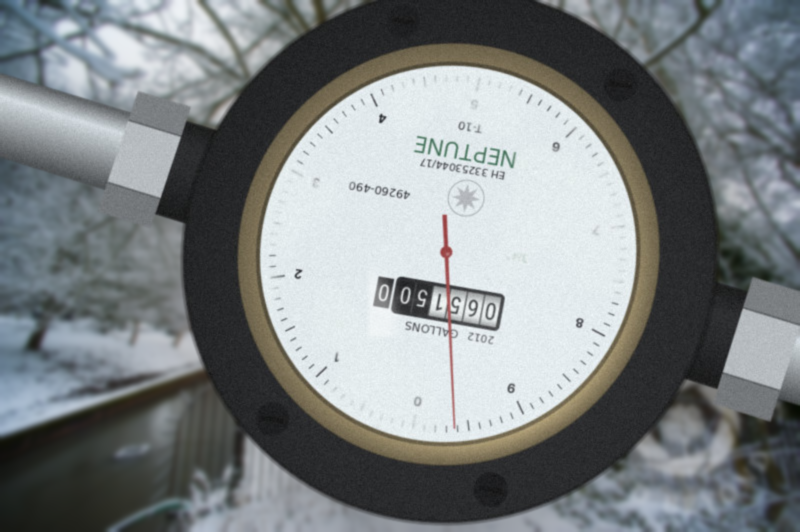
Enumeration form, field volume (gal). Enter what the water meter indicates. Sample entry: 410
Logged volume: 651499.6
